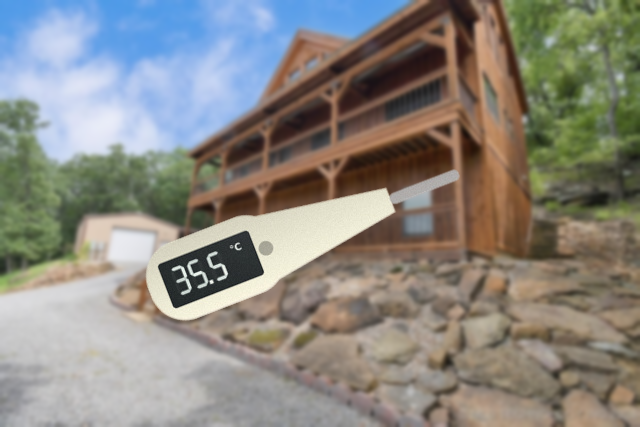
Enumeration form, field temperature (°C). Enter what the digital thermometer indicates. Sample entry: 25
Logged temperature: 35.5
